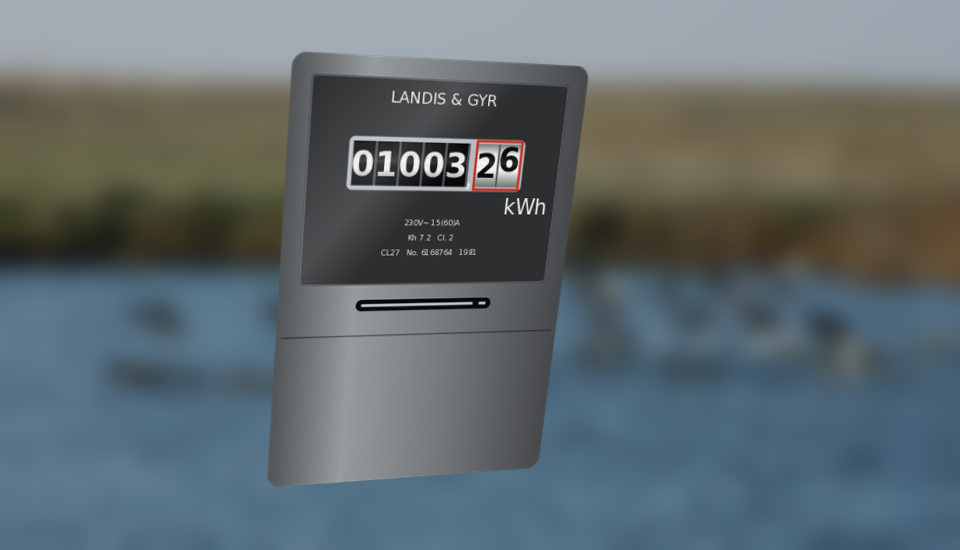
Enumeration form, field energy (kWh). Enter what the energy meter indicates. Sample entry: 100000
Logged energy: 1003.26
